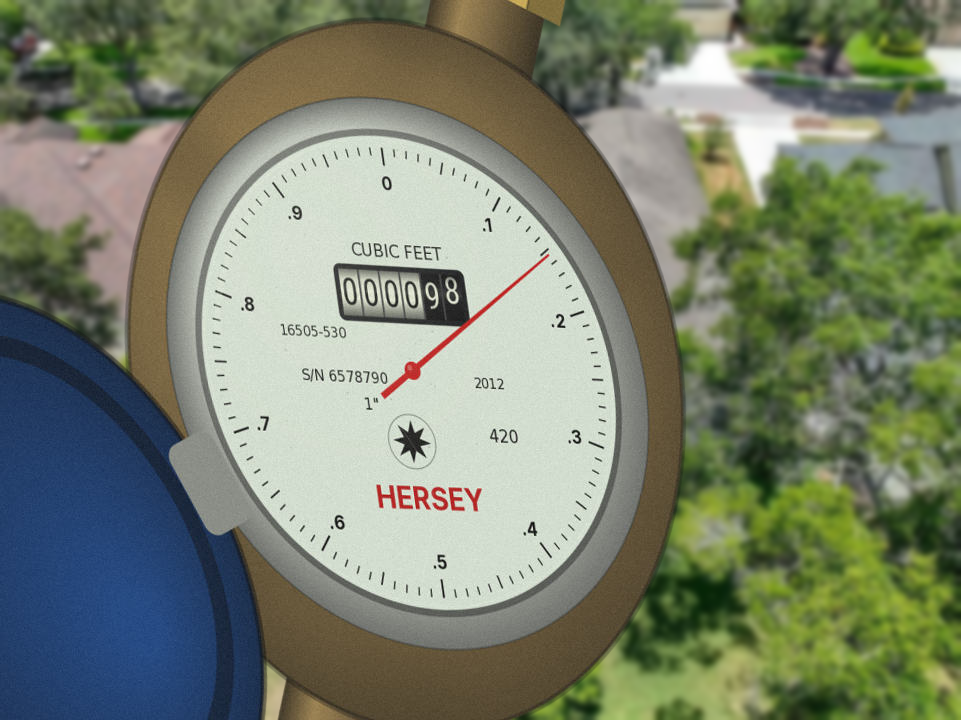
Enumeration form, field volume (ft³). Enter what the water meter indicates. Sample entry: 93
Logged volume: 98.15
